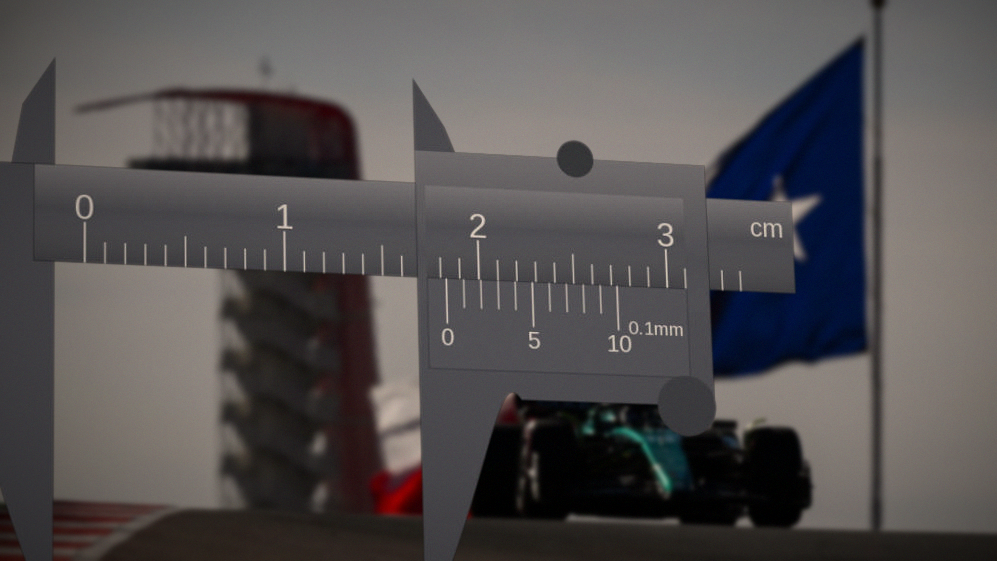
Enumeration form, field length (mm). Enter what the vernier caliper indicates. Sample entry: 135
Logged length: 18.3
